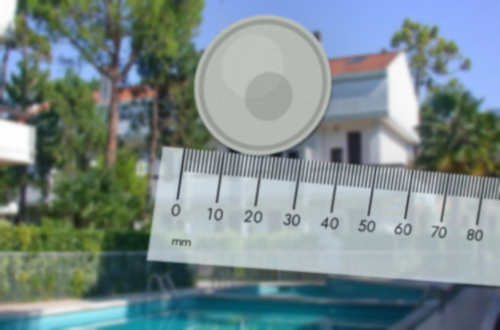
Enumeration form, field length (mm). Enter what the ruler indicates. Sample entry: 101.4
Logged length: 35
